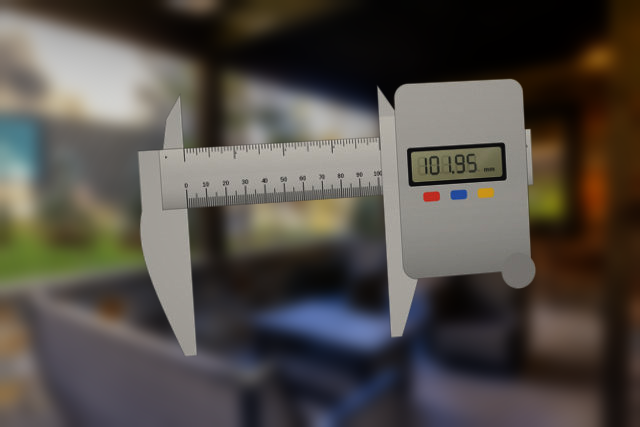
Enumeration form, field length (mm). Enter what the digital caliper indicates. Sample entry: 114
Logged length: 101.95
